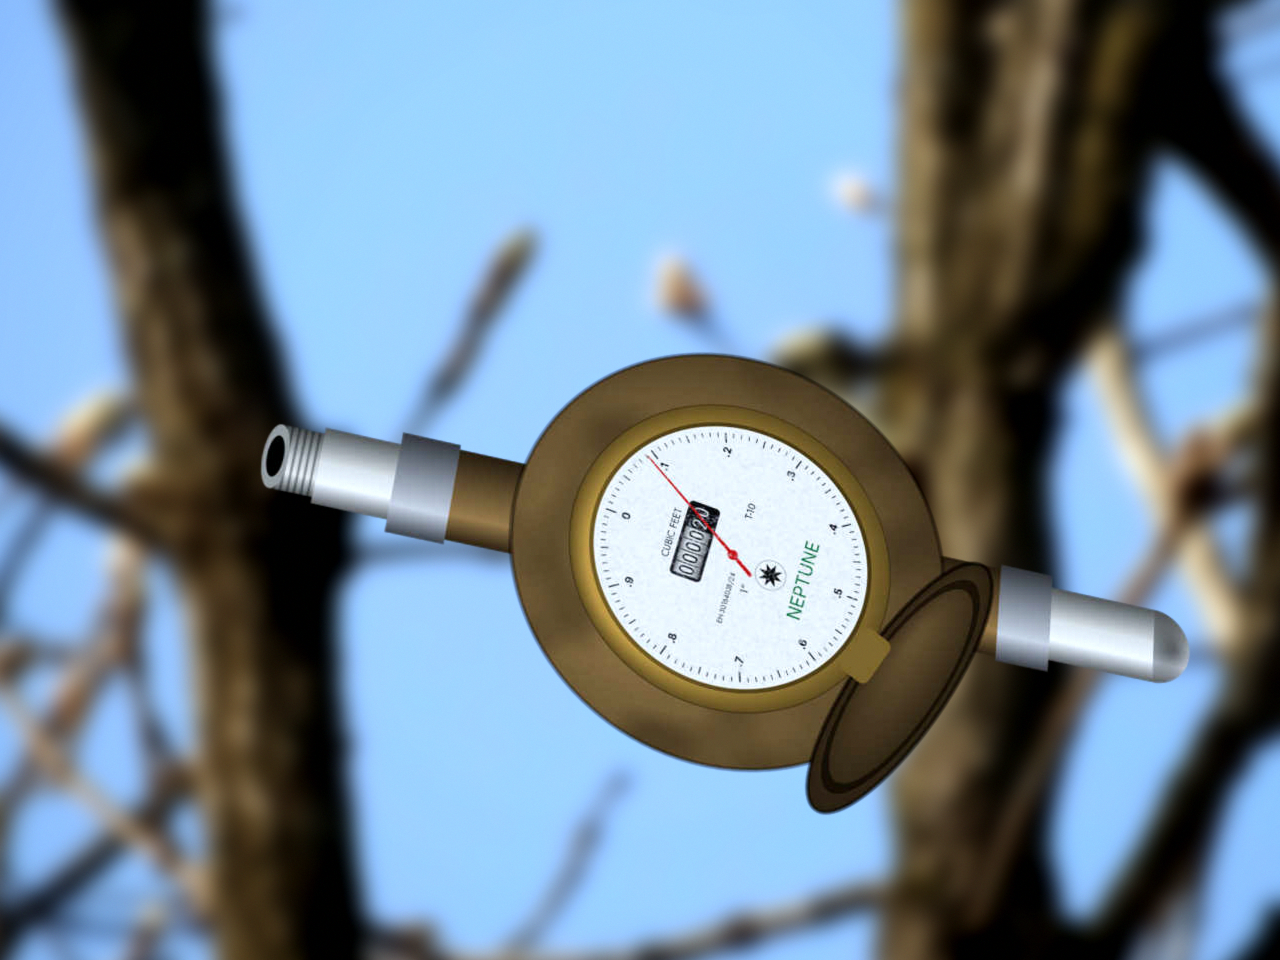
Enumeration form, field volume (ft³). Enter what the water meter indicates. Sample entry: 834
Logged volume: 20.09
